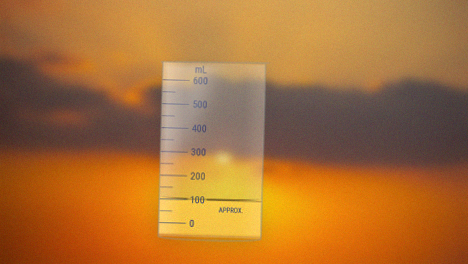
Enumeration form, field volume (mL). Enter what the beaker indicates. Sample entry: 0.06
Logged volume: 100
